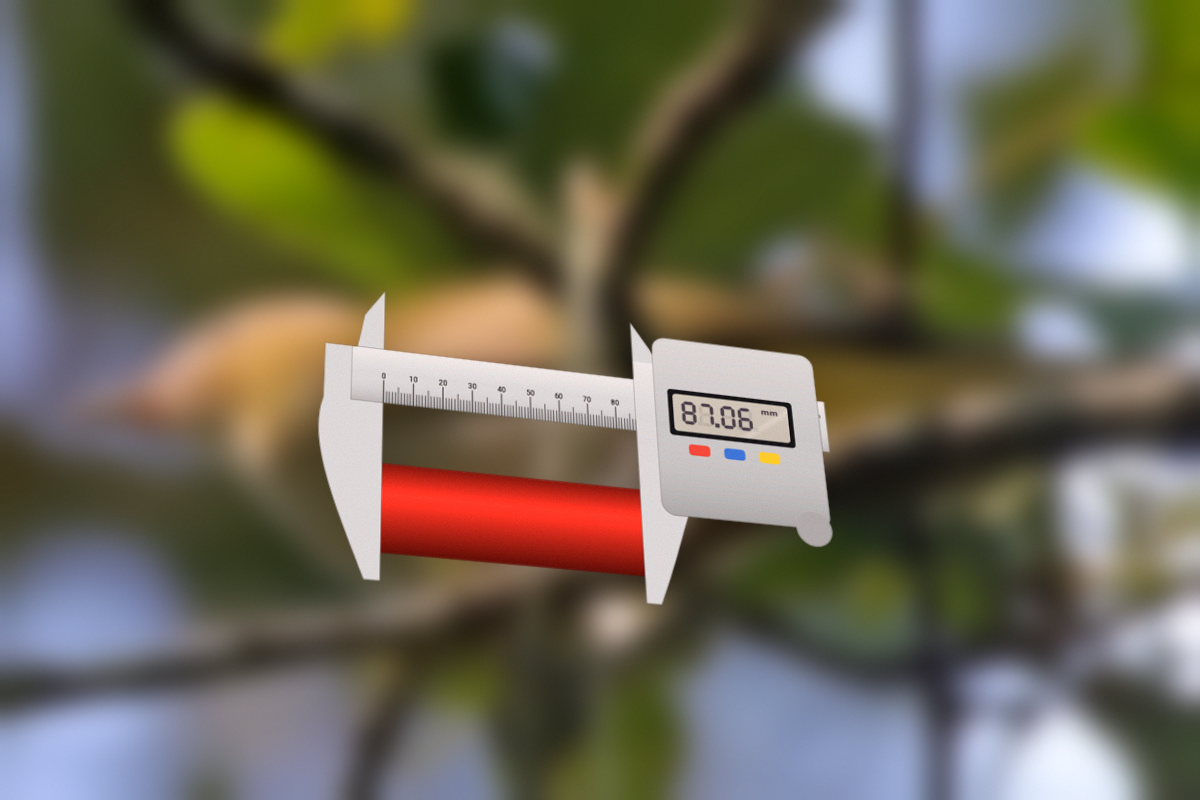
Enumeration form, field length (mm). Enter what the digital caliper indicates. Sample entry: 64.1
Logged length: 87.06
